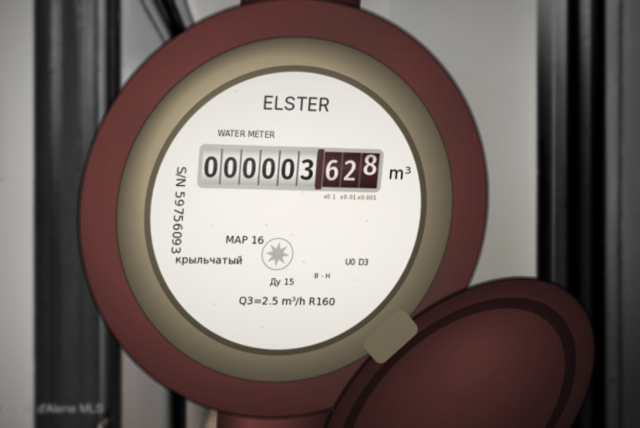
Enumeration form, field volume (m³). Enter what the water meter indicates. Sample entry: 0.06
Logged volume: 3.628
